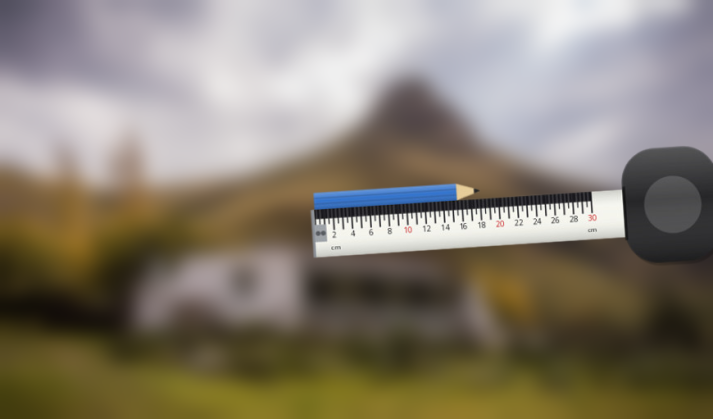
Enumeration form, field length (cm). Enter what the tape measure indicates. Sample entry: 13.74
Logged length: 18
